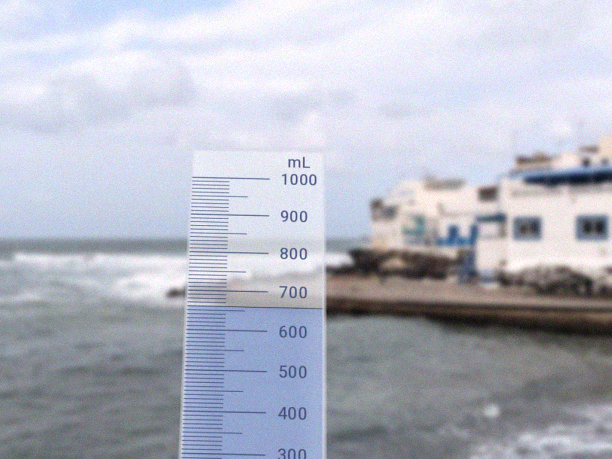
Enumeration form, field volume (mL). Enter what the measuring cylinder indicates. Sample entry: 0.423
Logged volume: 660
